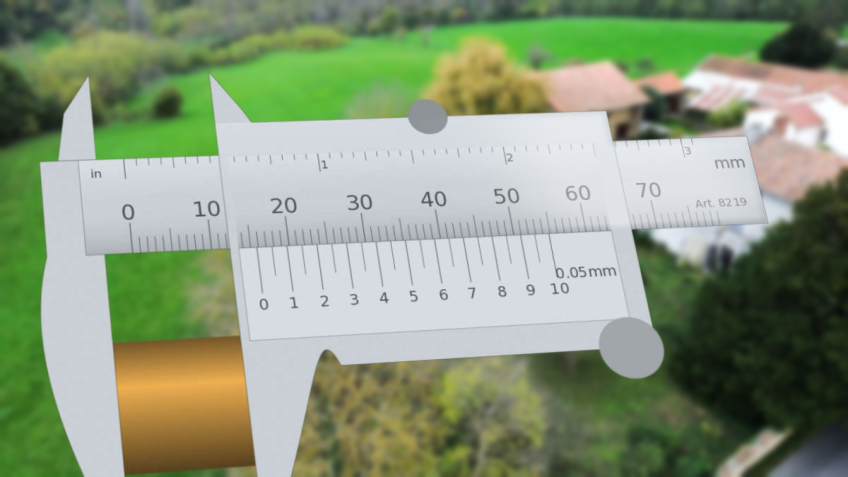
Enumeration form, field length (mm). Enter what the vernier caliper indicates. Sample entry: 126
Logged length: 15.8
